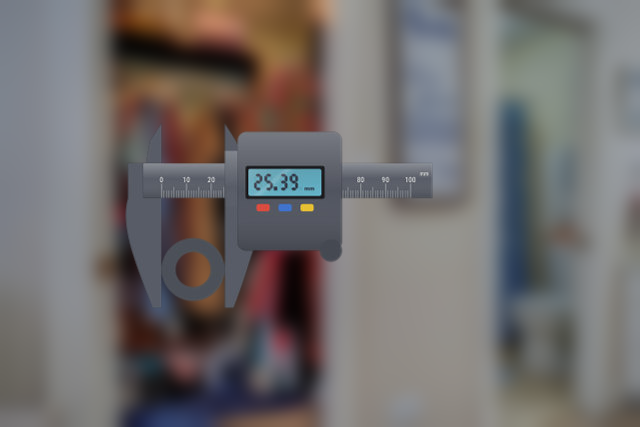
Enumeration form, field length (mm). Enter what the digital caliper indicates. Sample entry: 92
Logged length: 25.39
